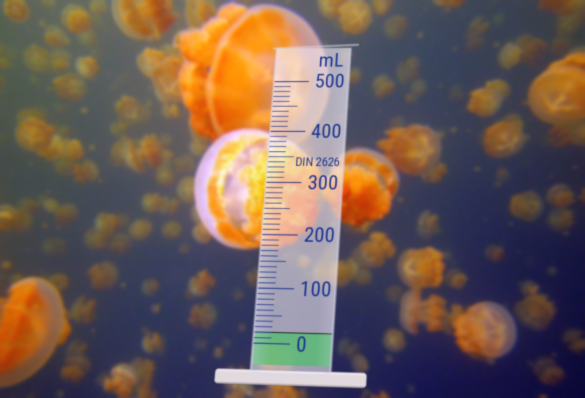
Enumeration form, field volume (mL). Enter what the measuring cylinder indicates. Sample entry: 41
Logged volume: 20
